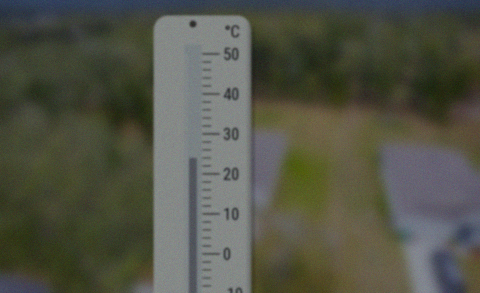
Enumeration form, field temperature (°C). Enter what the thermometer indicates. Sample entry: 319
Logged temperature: 24
